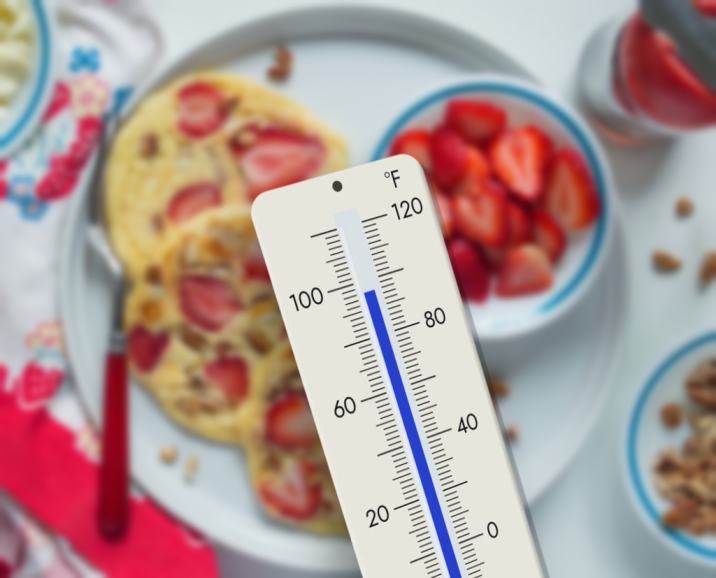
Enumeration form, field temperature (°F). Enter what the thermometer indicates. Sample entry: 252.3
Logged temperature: 96
